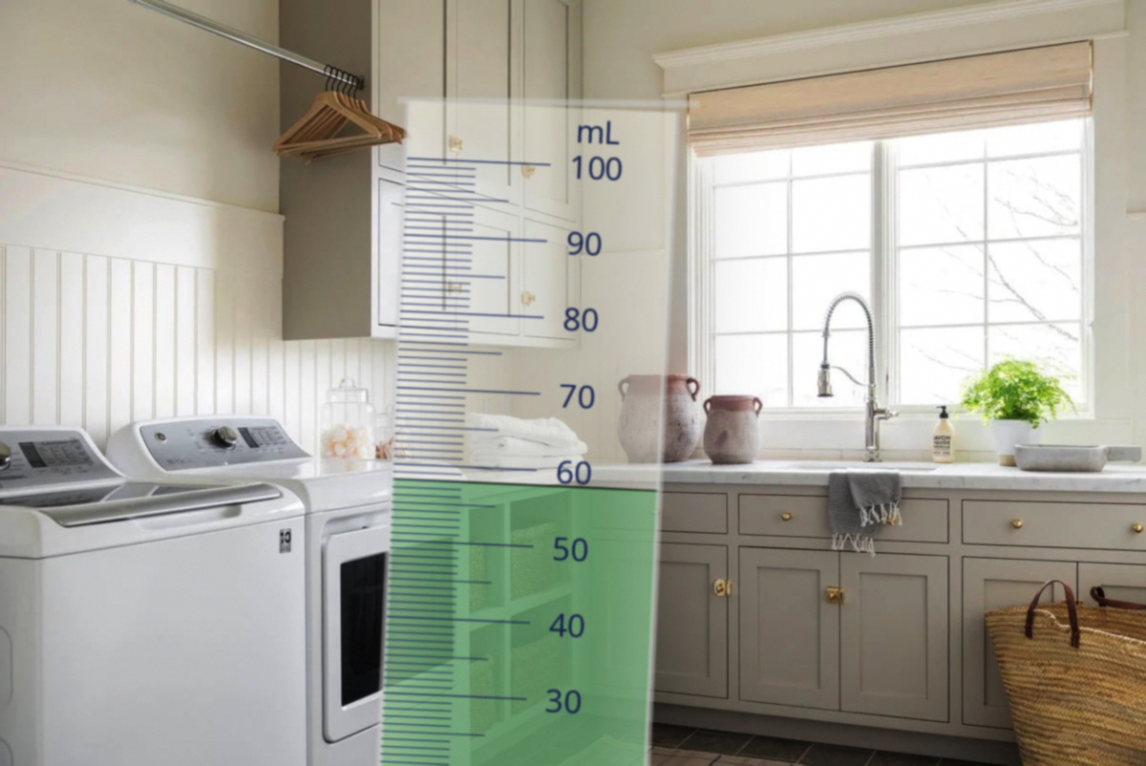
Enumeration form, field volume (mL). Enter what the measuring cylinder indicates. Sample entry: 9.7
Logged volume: 58
